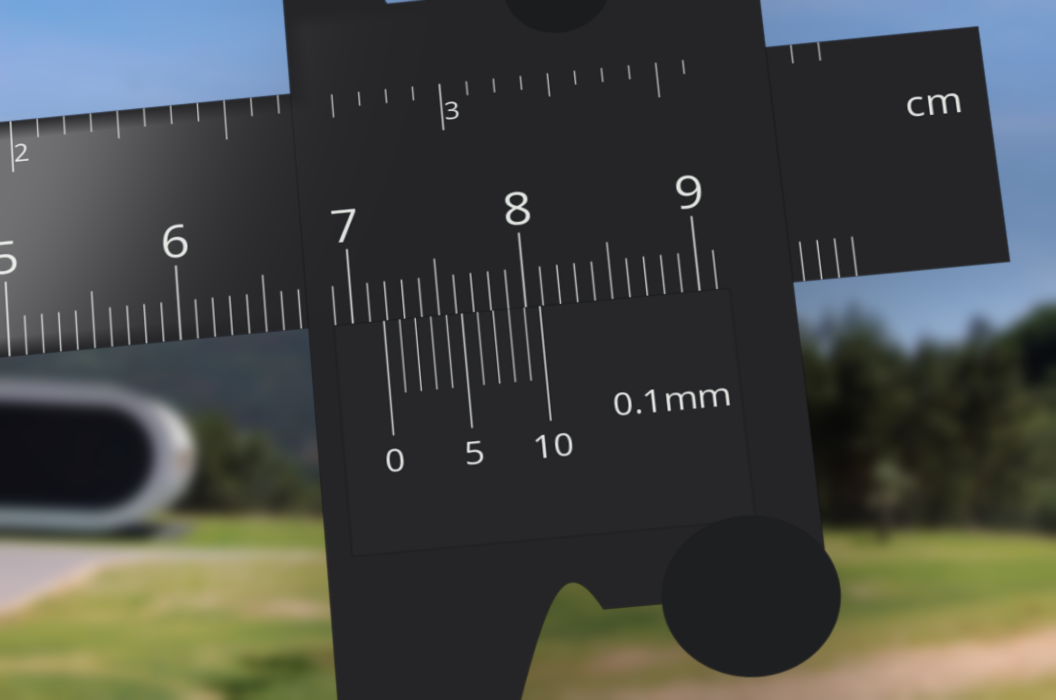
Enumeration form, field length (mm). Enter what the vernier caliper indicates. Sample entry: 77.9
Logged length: 71.8
